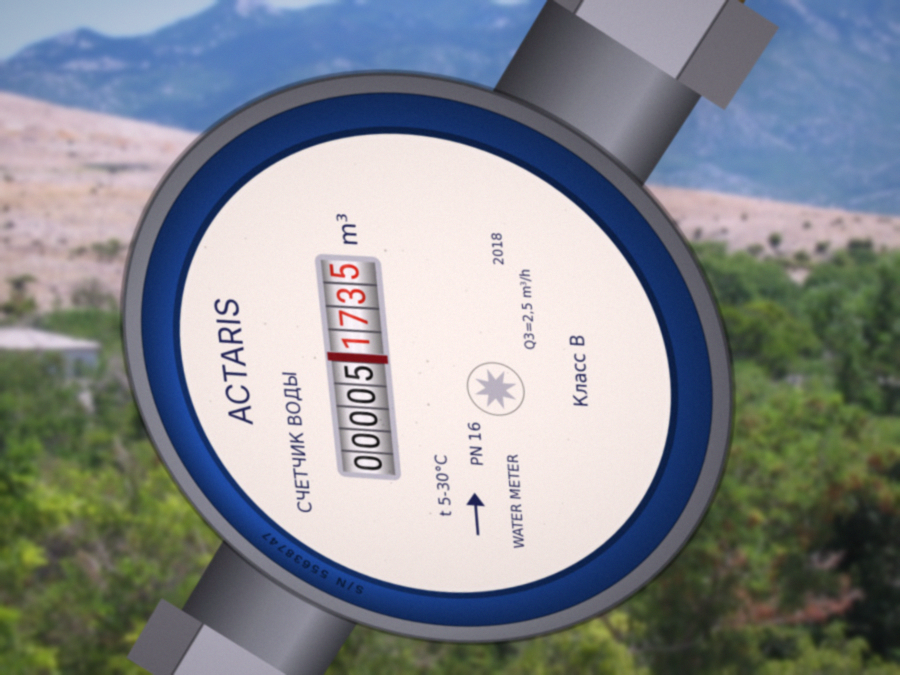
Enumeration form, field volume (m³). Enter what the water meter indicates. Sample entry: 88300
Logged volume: 5.1735
